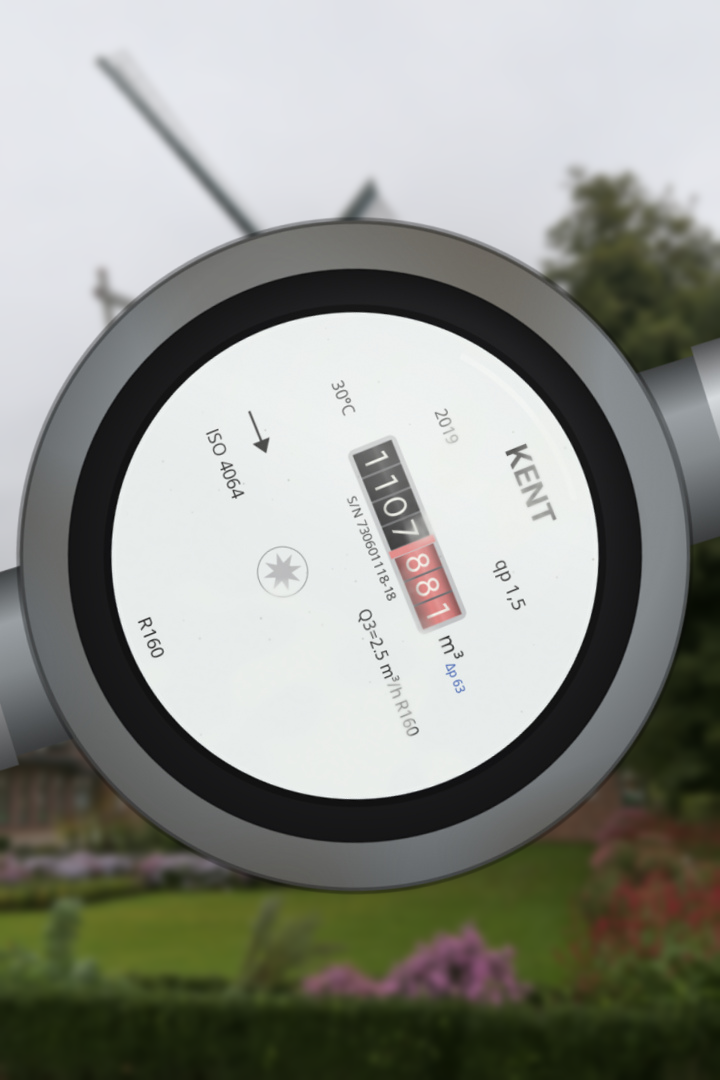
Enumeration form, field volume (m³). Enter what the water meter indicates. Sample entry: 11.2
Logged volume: 1107.881
